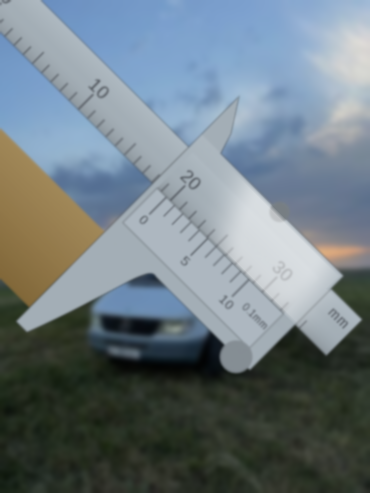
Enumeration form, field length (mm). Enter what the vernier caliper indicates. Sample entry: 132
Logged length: 19.6
